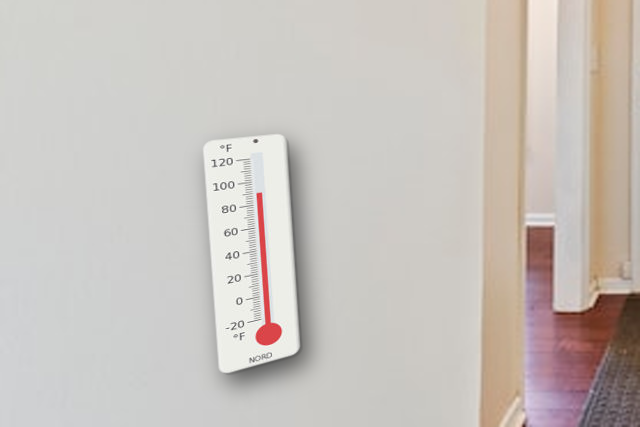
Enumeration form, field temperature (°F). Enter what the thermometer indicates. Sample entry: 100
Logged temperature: 90
